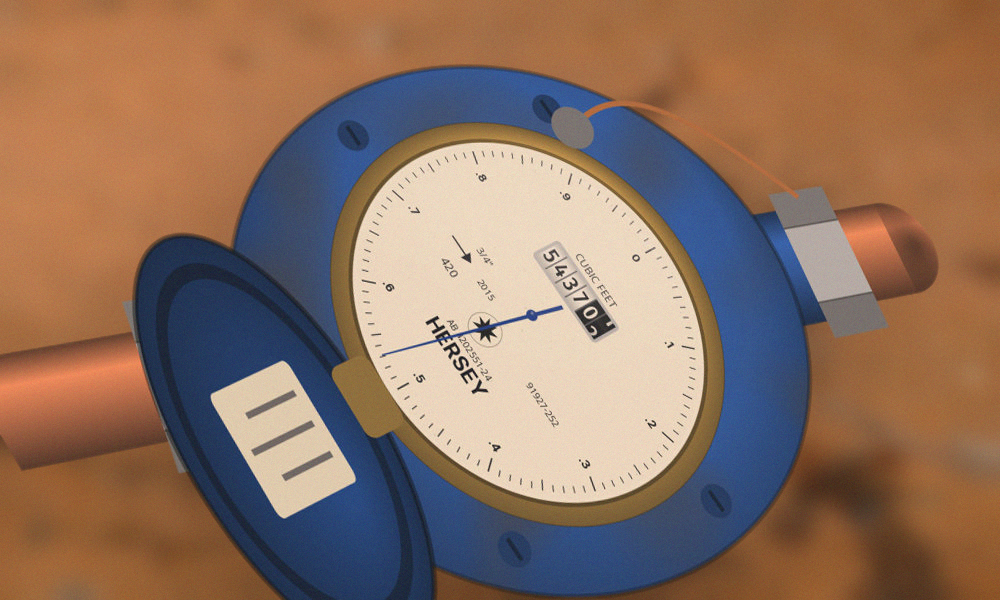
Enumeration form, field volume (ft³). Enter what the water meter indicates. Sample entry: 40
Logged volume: 543701.53
